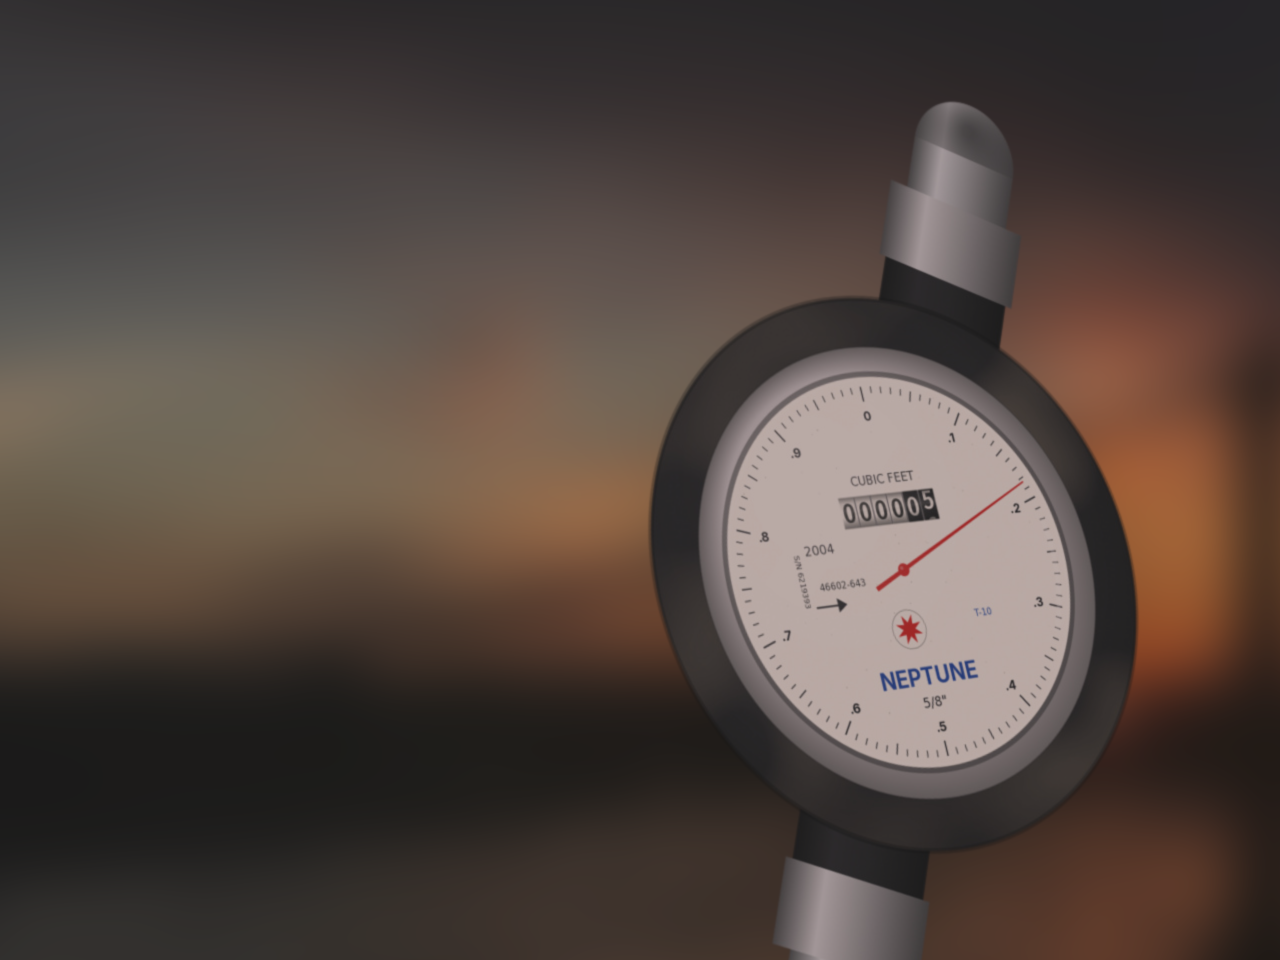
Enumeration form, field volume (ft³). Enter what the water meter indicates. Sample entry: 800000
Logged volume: 5.18
